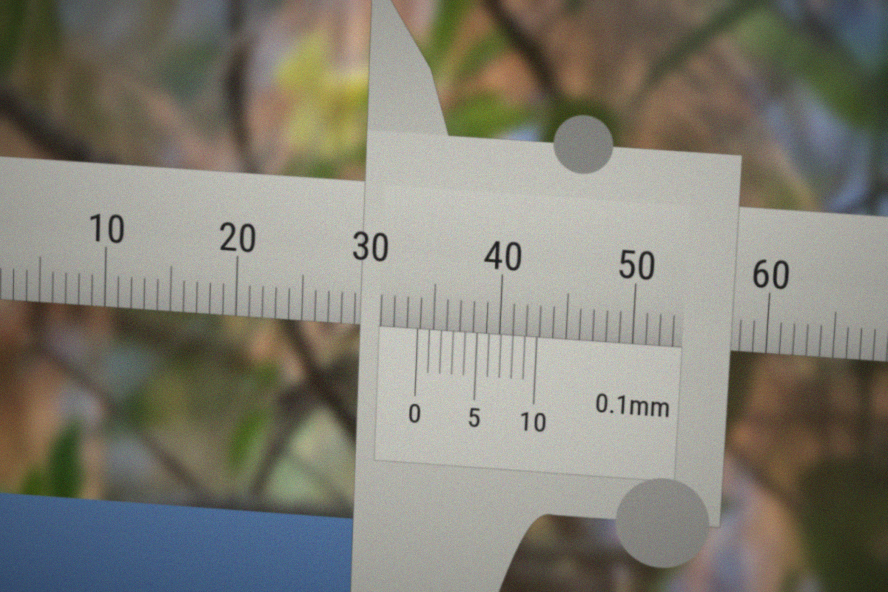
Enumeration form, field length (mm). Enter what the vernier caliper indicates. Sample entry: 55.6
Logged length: 33.8
